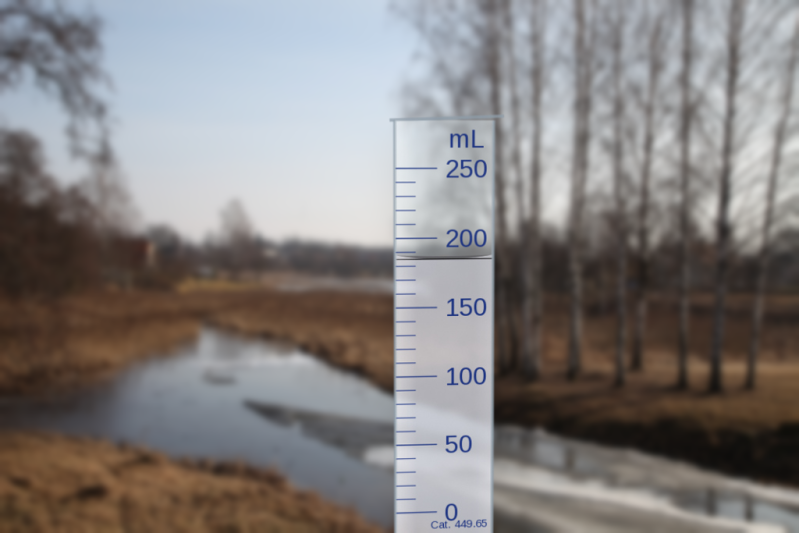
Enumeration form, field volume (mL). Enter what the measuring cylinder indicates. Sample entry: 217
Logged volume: 185
